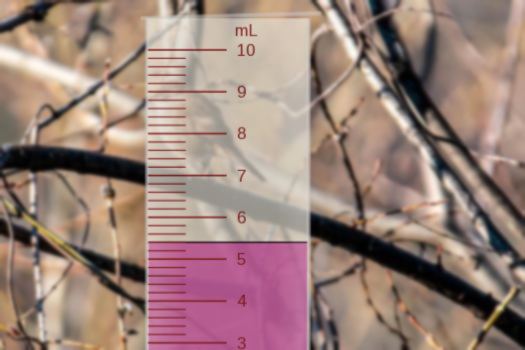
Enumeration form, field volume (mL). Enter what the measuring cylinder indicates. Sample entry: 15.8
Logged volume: 5.4
